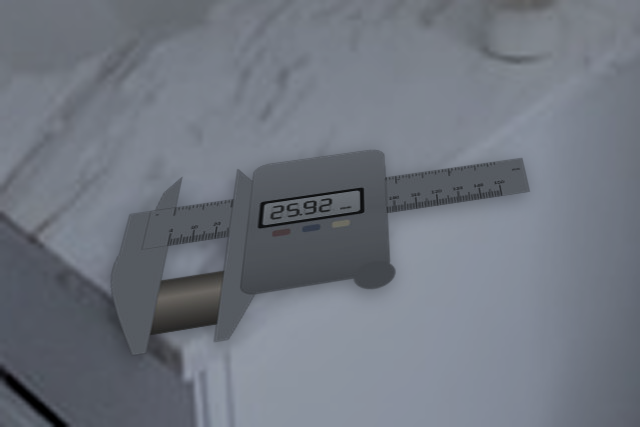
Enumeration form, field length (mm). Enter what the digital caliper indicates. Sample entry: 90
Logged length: 25.92
